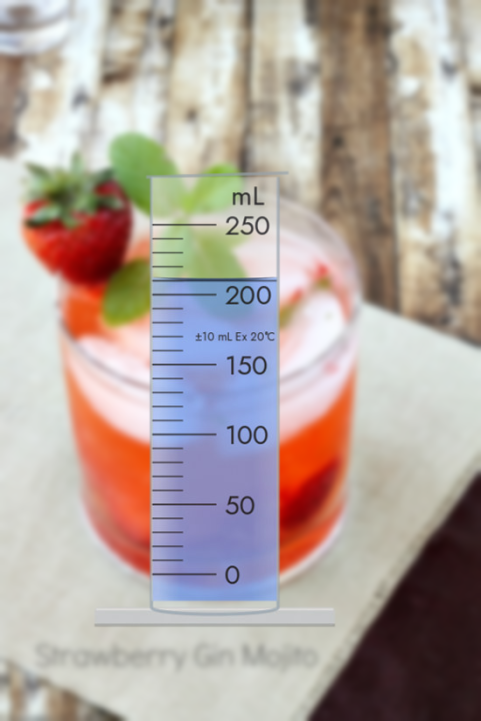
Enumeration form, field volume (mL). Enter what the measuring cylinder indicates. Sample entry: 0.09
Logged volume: 210
